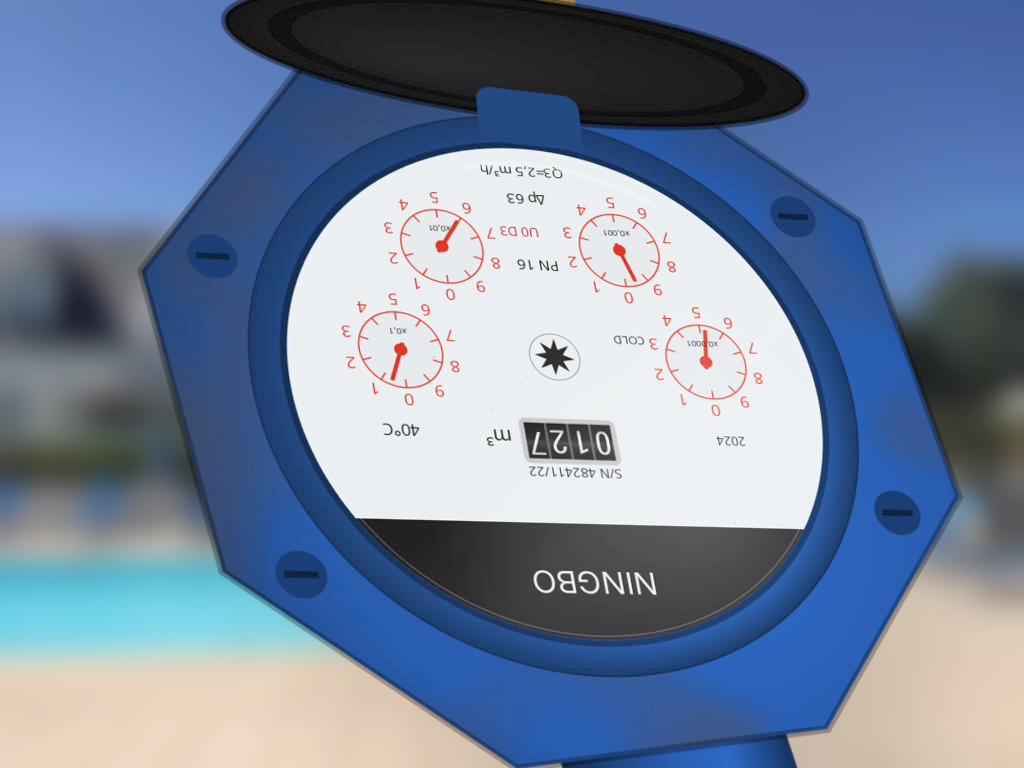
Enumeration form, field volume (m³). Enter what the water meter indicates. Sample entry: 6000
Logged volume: 127.0595
